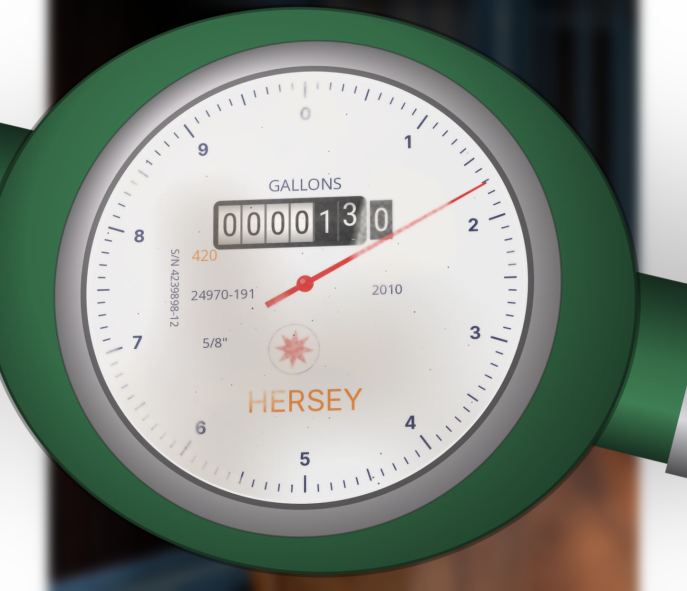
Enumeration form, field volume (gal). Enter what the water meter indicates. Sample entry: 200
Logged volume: 131.7
